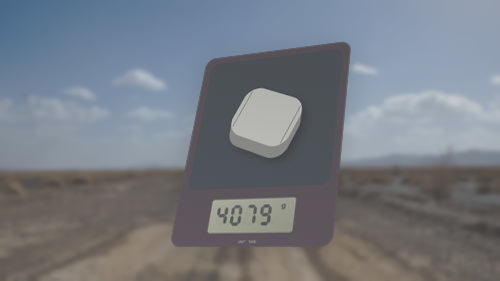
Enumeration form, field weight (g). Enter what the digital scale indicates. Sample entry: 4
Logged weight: 4079
